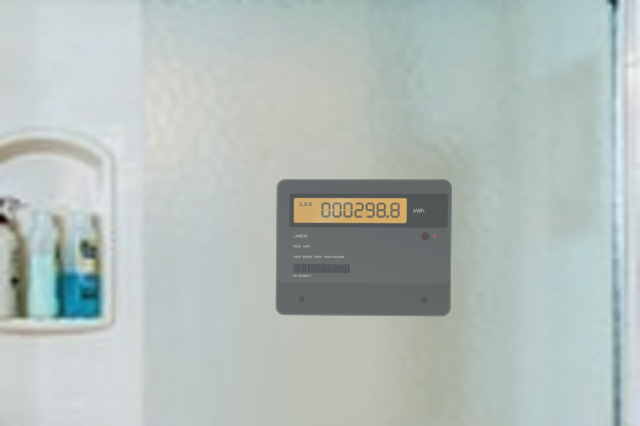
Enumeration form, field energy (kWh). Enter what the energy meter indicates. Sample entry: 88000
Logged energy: 298.8
